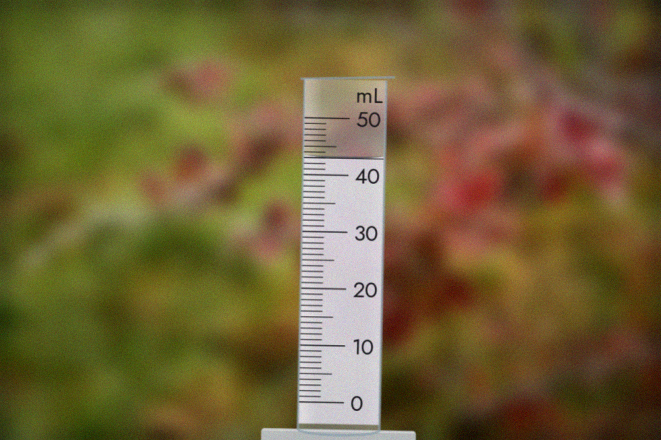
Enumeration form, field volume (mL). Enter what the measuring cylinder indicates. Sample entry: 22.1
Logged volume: 43
